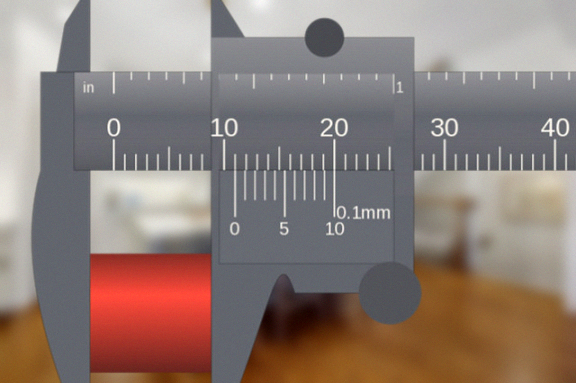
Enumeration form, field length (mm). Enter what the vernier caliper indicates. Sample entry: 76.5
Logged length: 11.0
